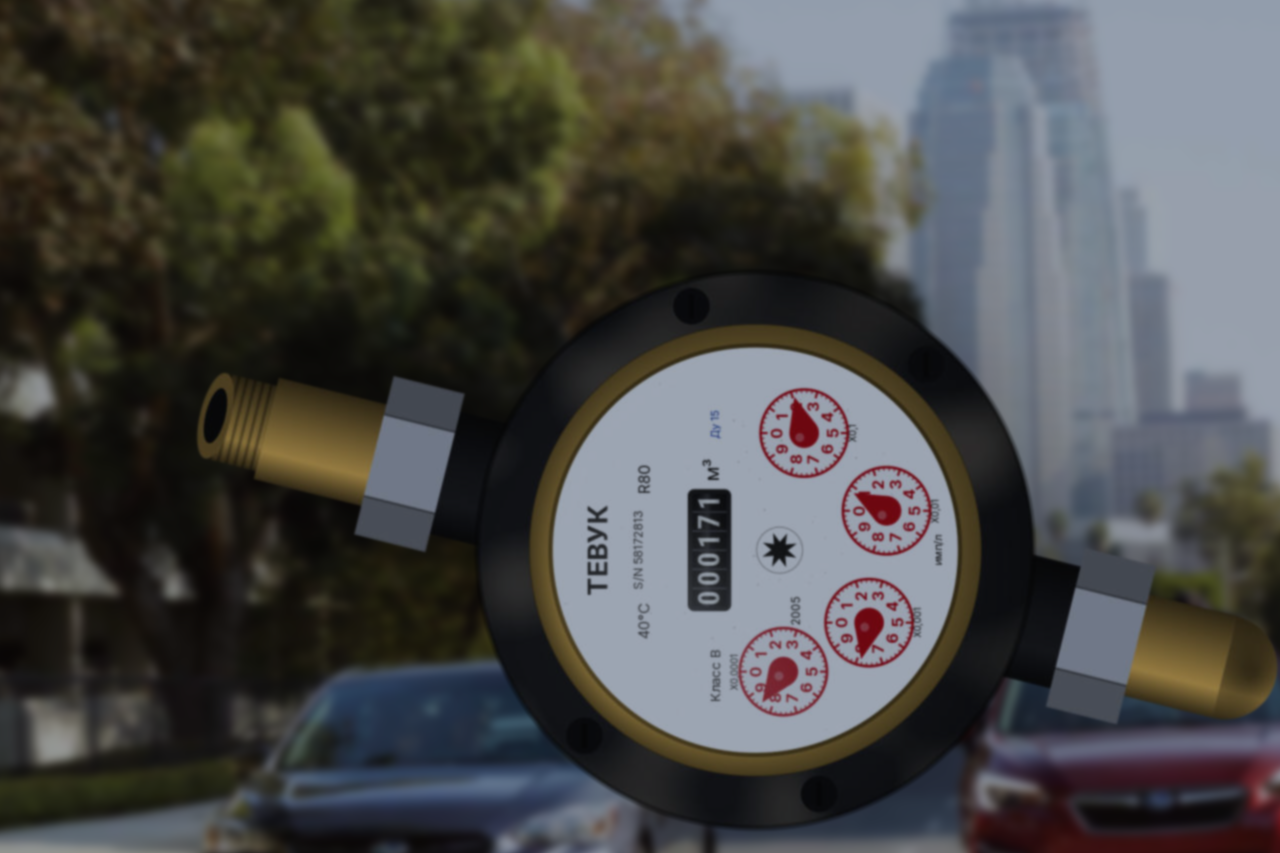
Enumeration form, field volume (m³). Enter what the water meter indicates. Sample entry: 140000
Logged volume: 171.2078
